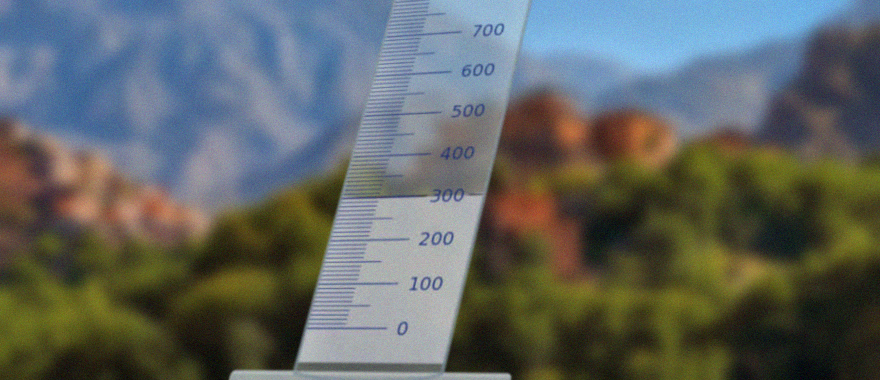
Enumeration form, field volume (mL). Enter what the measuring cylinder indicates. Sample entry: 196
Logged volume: 300
